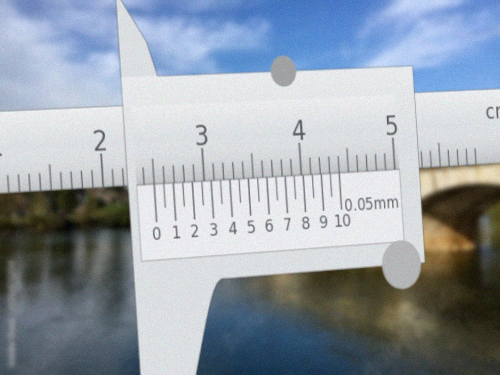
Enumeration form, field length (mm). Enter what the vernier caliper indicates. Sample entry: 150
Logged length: 25.0
